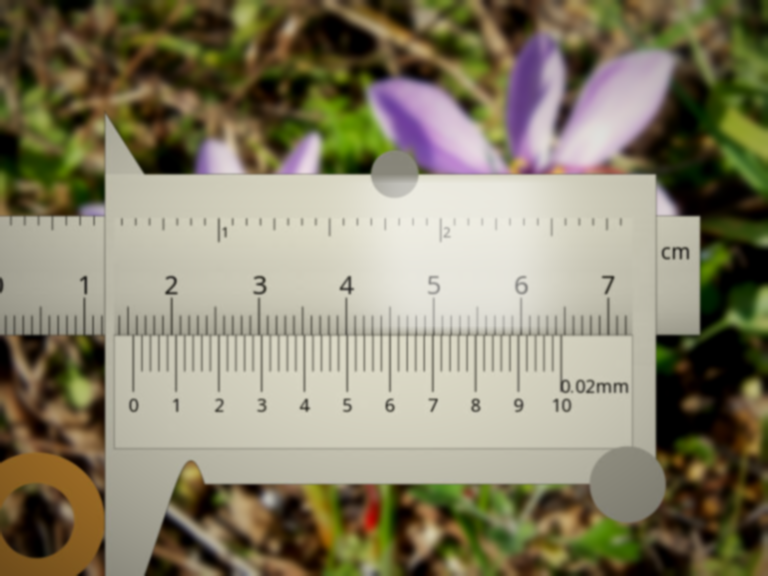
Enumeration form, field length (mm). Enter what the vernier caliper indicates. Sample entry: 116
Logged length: 15.6
